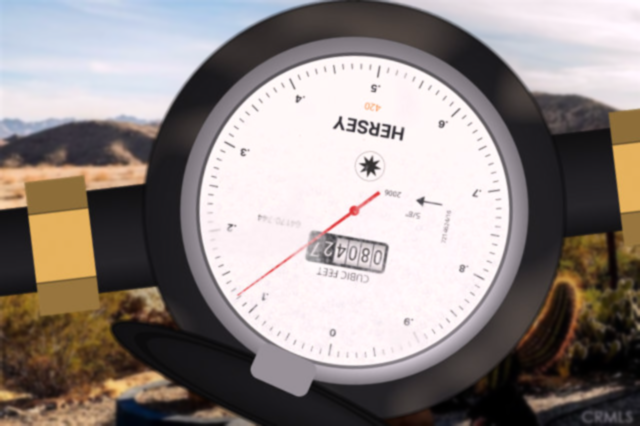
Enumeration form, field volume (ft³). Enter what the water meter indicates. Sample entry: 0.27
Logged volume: 80427.12
